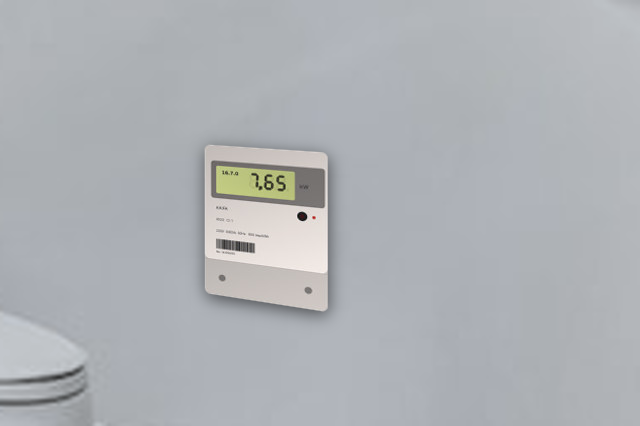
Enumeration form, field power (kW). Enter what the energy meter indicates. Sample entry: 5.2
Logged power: 7.65
